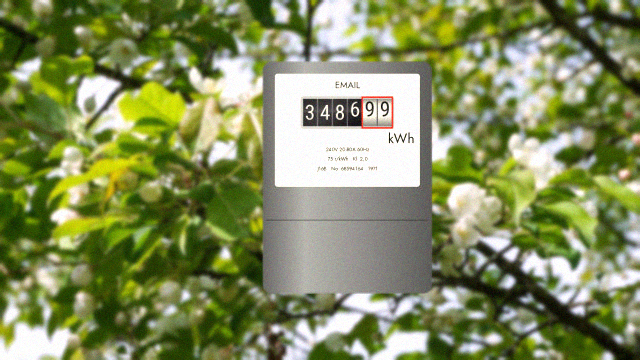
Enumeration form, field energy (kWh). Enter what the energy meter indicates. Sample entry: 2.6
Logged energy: 3486.99
